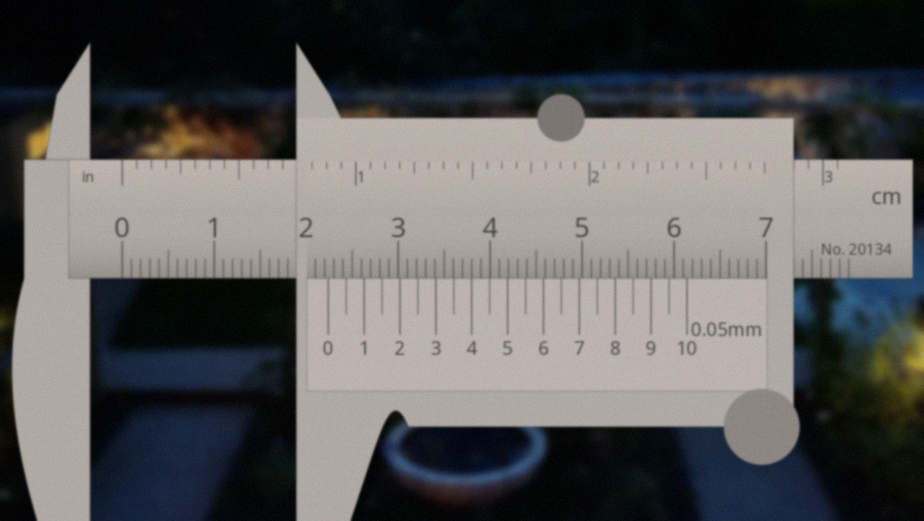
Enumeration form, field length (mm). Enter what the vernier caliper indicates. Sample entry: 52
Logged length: 22.4
